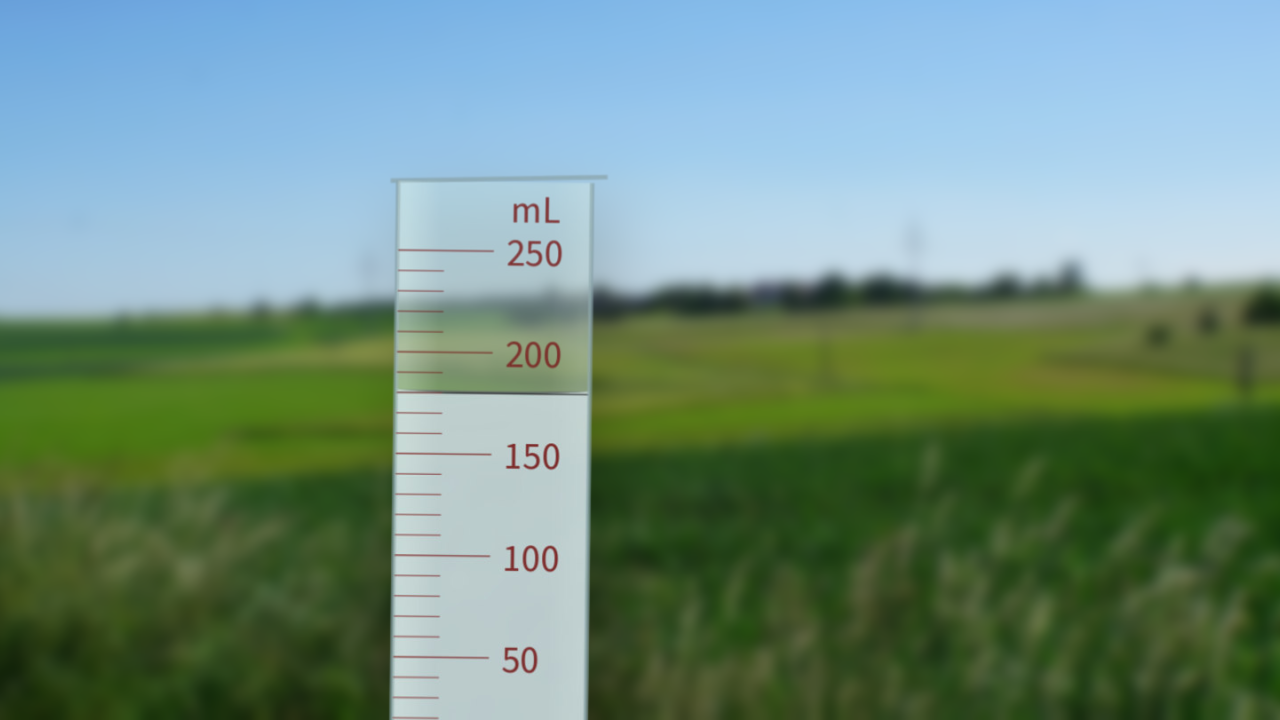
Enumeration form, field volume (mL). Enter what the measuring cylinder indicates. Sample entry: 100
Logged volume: 180
